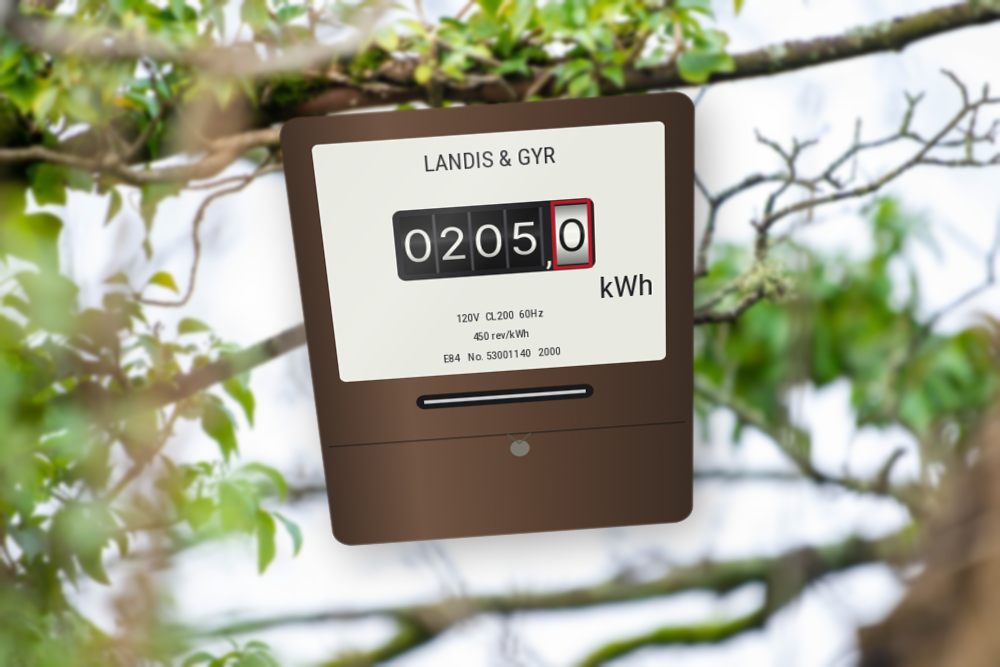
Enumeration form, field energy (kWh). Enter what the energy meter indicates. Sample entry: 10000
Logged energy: 205.0
